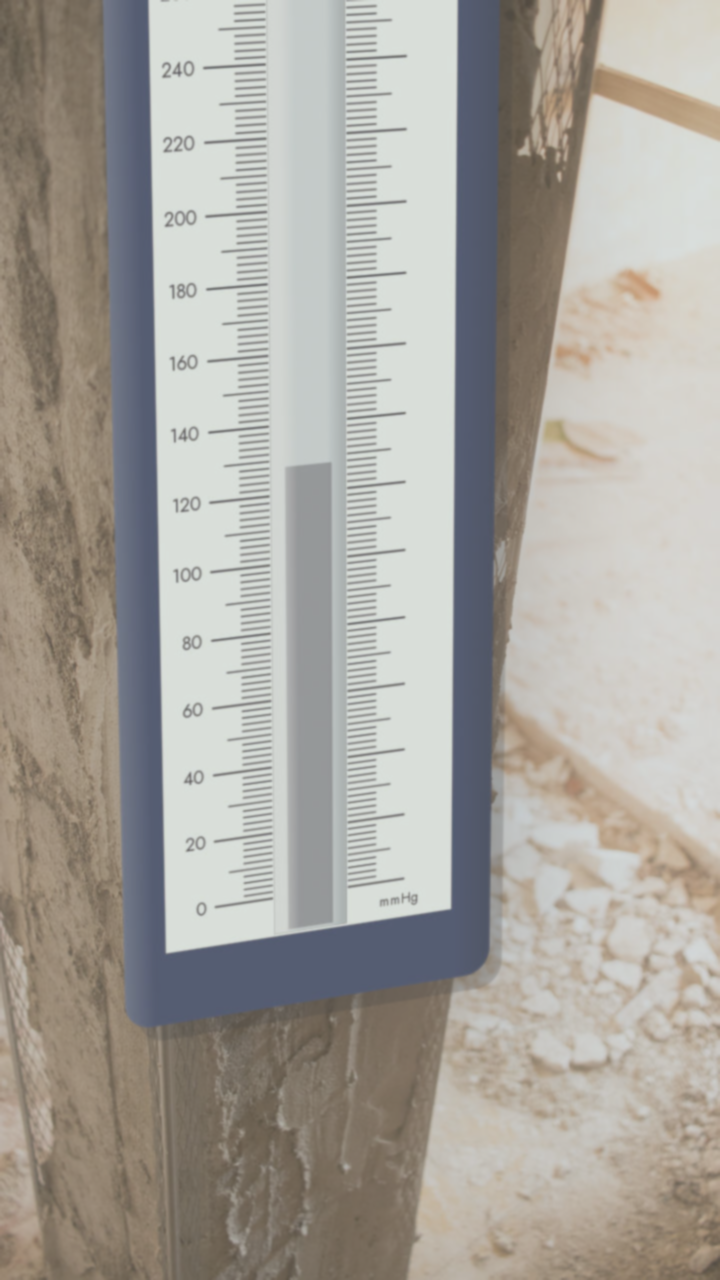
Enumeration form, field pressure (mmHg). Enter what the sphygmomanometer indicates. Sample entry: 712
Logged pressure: 128
